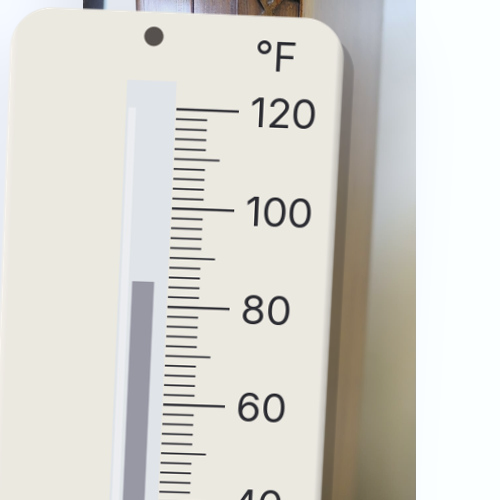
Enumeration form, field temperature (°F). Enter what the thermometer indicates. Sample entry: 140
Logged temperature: 85
